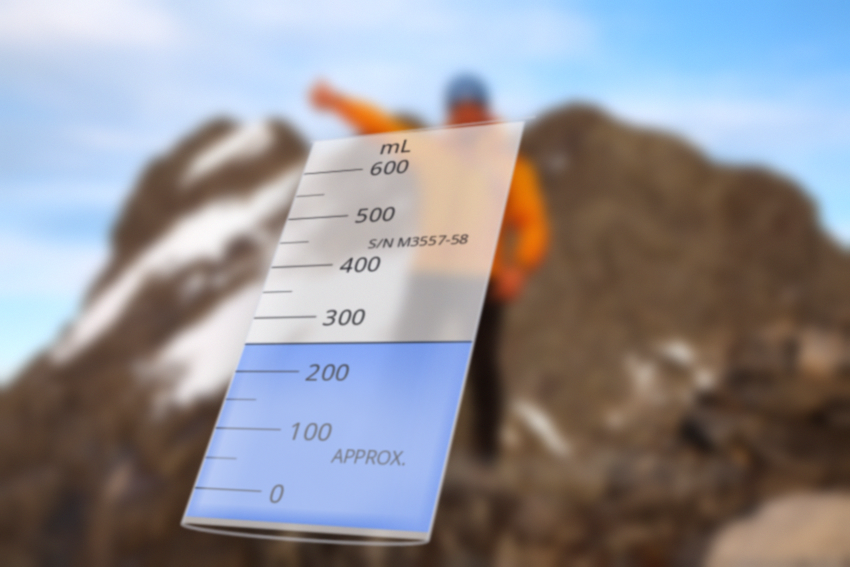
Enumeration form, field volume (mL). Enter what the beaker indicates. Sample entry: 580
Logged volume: 250
